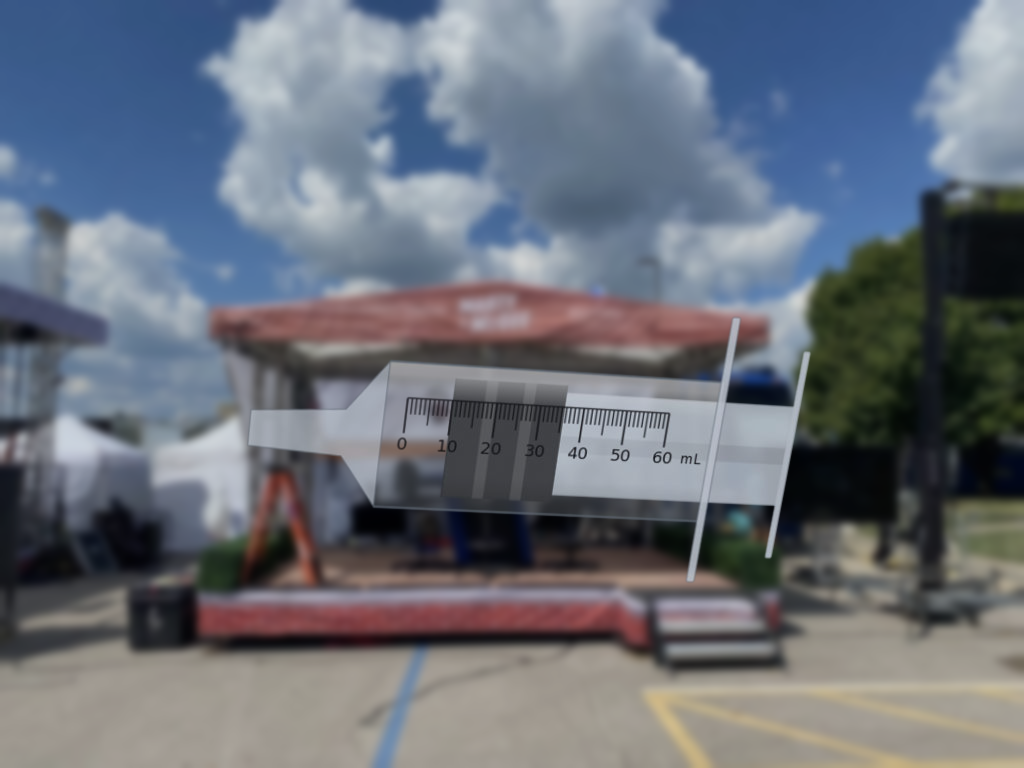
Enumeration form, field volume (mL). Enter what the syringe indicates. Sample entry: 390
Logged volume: 10
